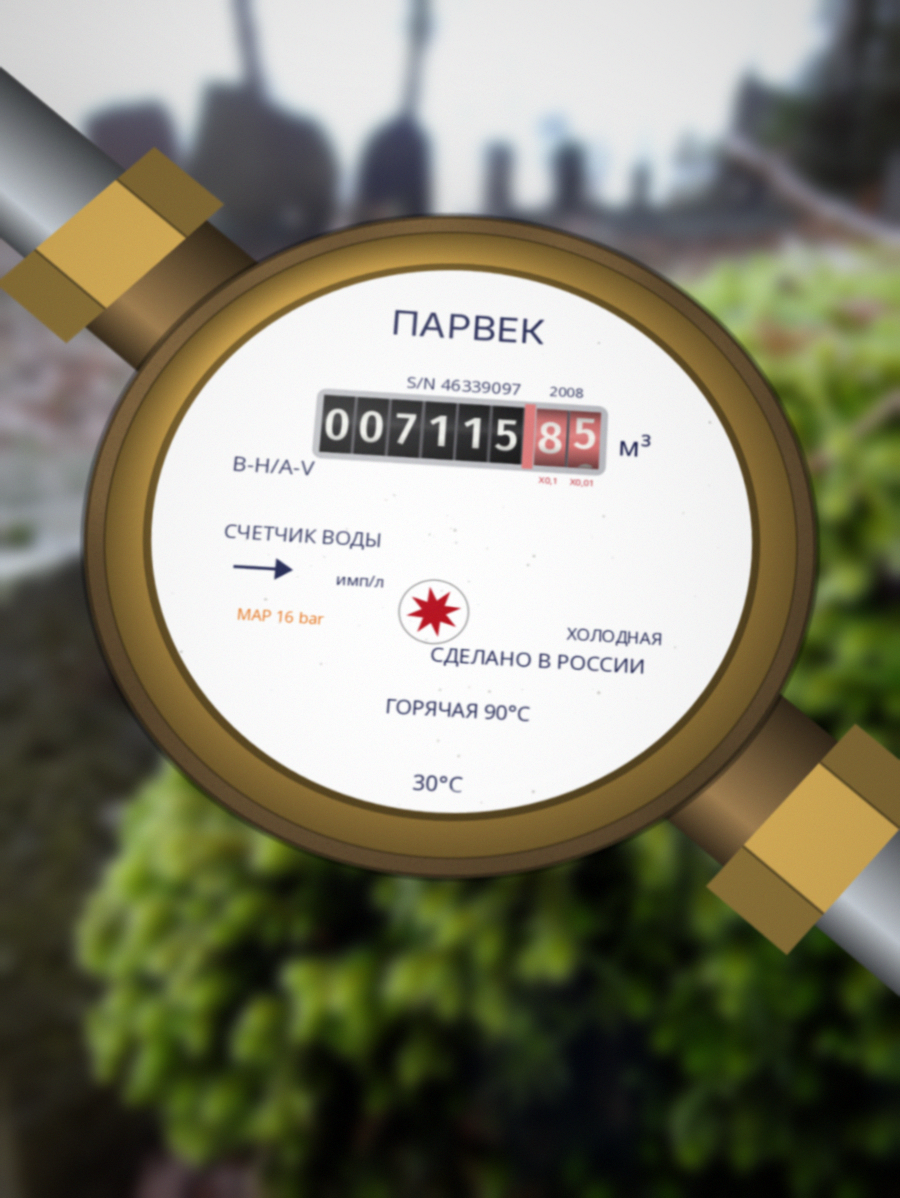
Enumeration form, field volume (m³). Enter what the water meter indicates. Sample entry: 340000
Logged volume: 7115.85
